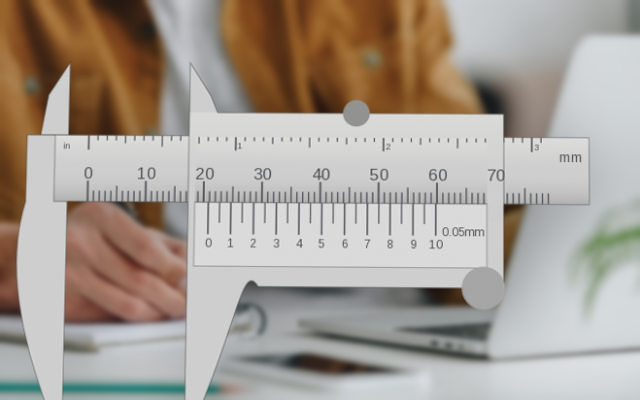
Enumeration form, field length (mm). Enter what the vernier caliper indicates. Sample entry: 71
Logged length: 20.8
